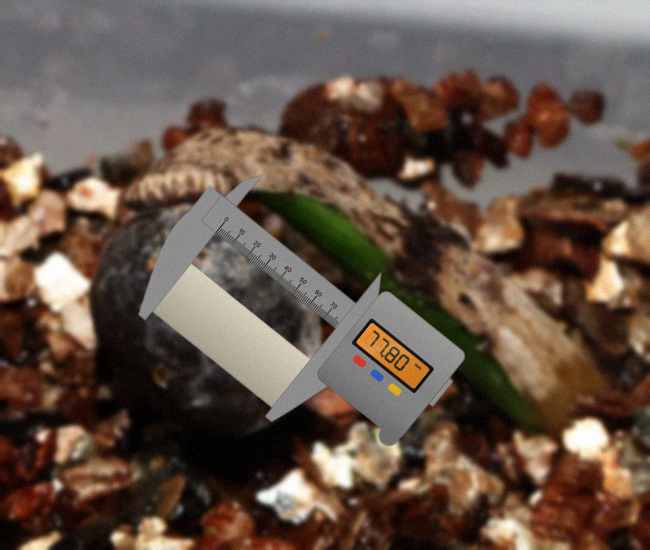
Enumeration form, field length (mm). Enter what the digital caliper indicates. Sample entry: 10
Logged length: 77.80
